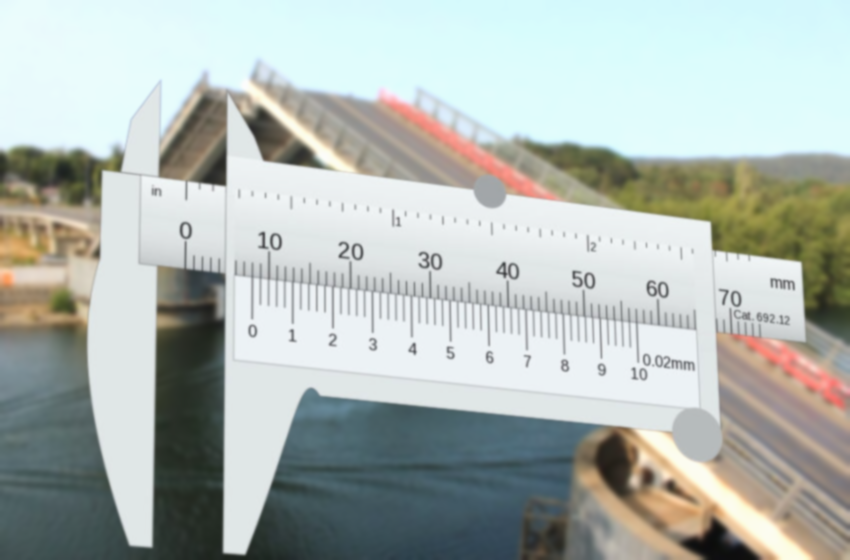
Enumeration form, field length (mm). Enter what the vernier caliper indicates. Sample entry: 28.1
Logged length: 8.0
